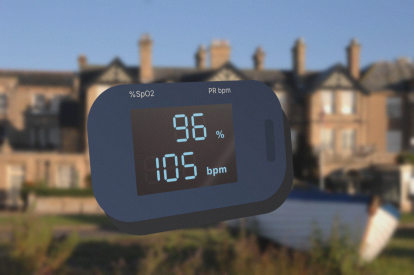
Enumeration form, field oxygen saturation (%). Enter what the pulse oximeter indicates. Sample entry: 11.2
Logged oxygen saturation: 96
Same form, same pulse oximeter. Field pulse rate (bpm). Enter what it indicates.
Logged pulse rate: 105
